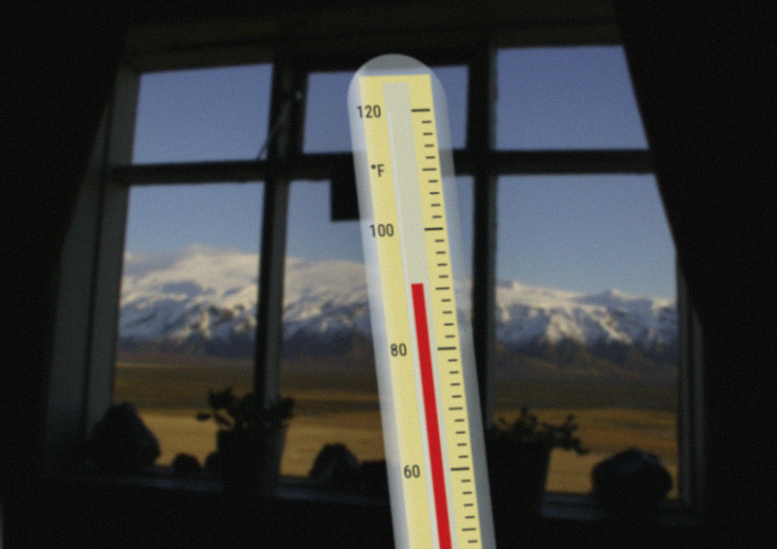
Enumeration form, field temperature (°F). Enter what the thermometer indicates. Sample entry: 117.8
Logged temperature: 91
